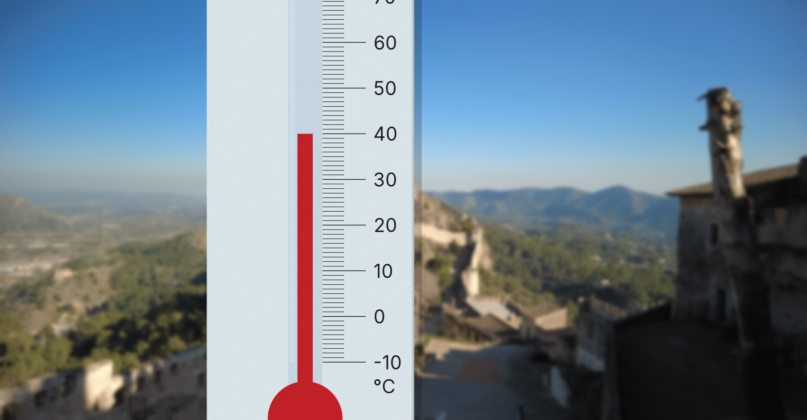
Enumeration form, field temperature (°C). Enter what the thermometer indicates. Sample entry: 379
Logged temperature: 40
